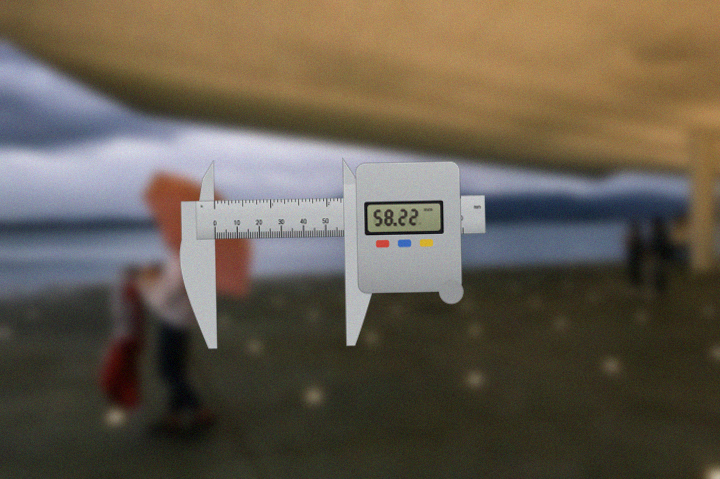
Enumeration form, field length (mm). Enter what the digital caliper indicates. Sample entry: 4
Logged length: 58.22
